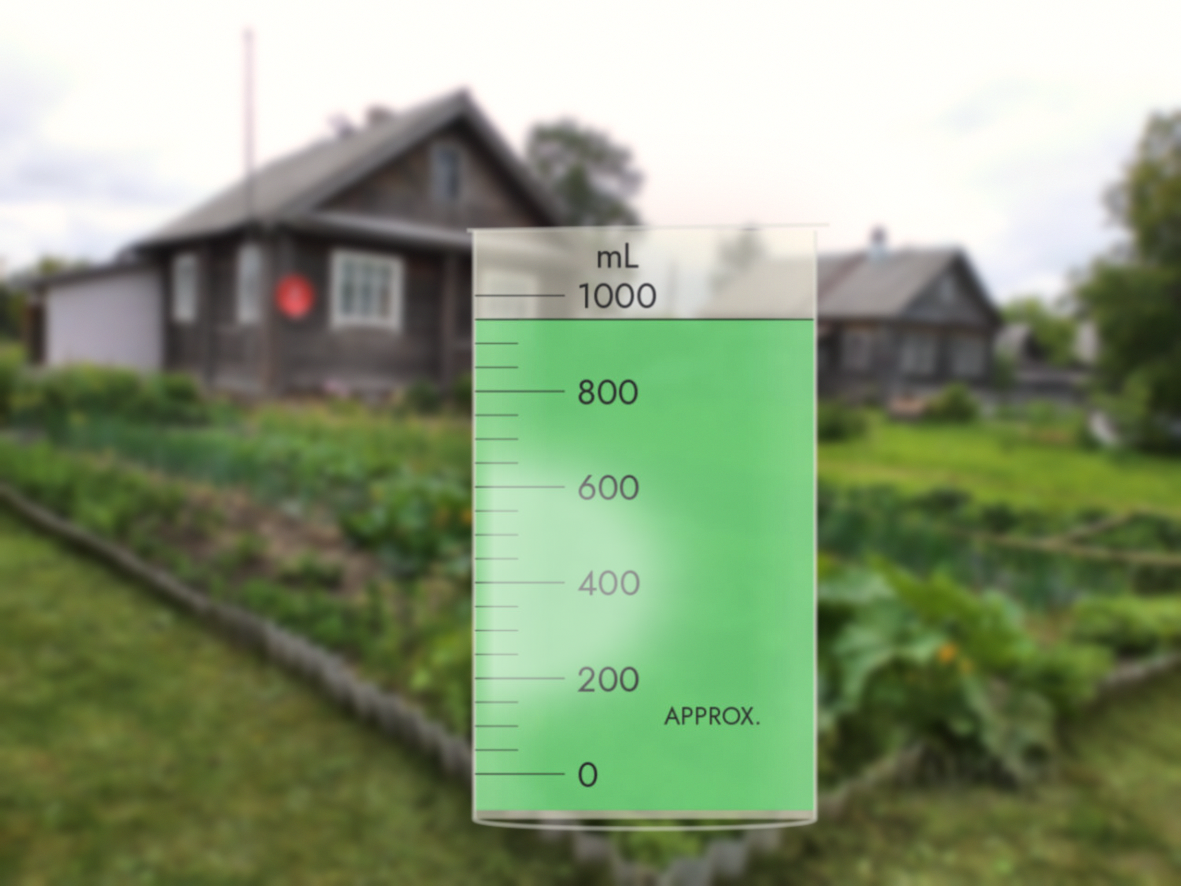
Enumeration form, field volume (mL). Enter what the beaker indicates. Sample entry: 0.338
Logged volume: 950
